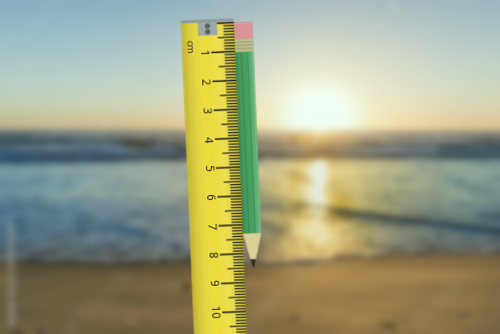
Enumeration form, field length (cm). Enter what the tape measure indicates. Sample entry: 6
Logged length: 8.5
